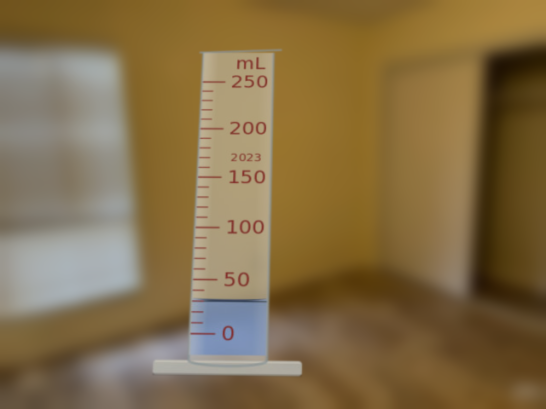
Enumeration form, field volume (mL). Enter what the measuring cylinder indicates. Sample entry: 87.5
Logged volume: 30
